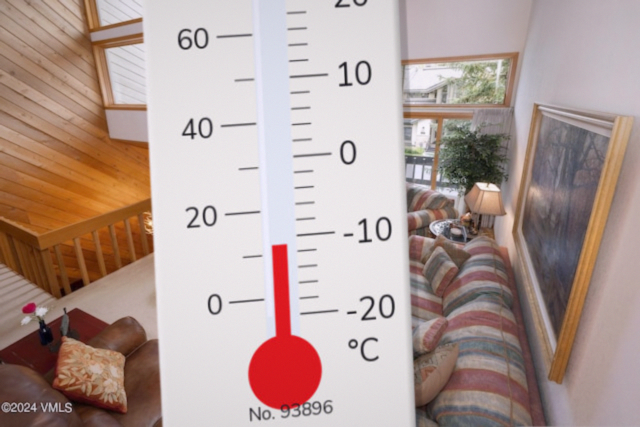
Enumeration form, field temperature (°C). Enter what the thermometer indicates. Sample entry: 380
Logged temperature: -11
